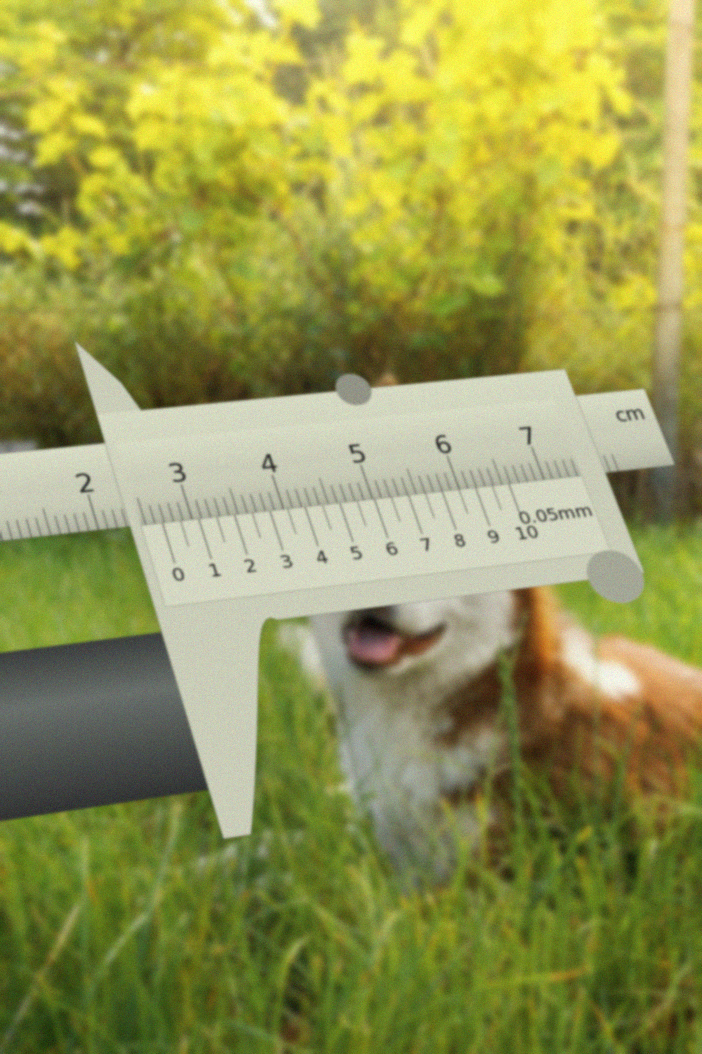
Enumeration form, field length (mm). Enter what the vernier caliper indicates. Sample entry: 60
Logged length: 26.8
